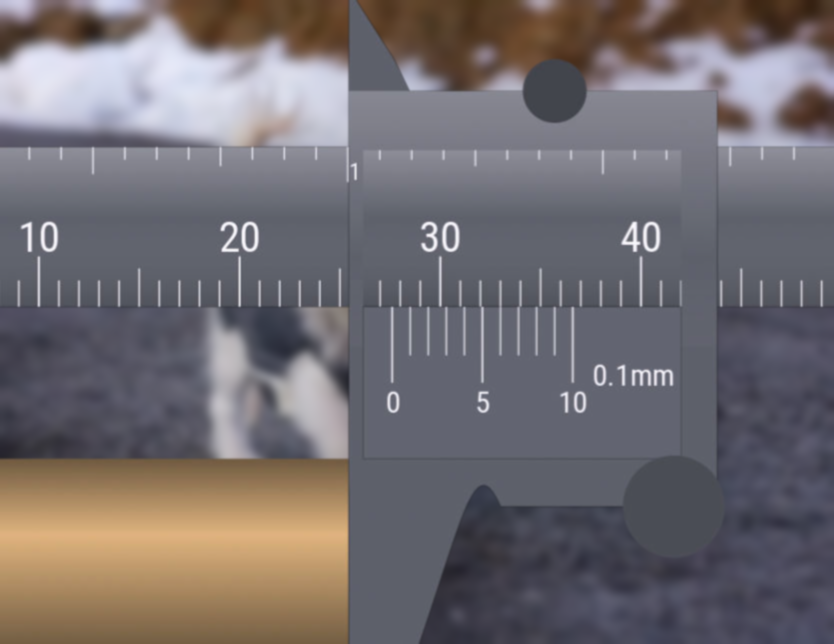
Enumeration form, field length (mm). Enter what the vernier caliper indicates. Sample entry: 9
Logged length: 27.6
